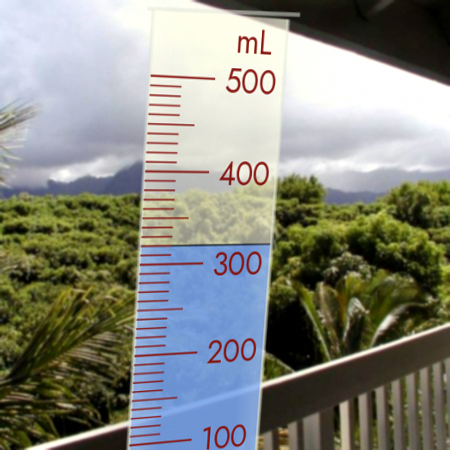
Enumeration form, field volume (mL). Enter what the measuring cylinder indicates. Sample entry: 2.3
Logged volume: 320
